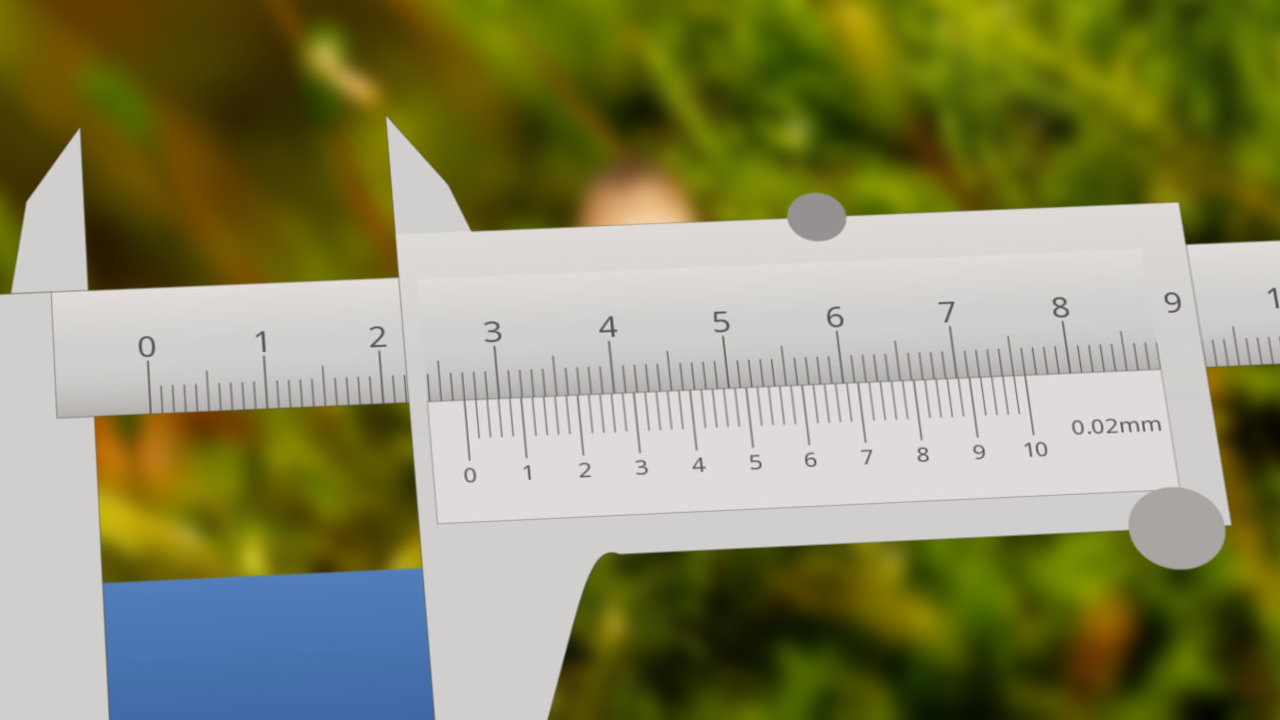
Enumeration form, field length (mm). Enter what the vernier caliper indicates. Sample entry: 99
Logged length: 27.0
